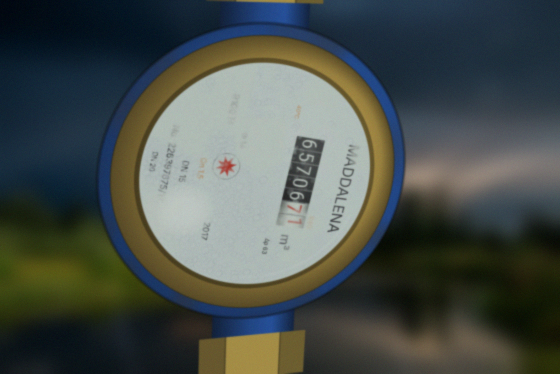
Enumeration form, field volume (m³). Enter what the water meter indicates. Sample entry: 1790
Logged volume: 65706.71
